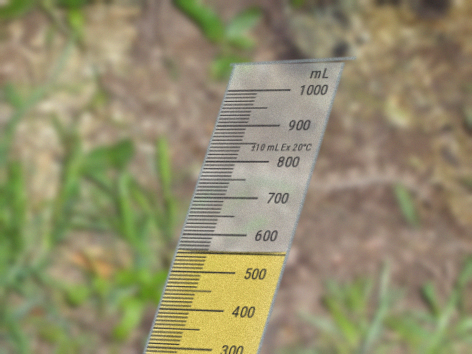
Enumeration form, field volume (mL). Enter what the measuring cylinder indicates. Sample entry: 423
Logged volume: 550
